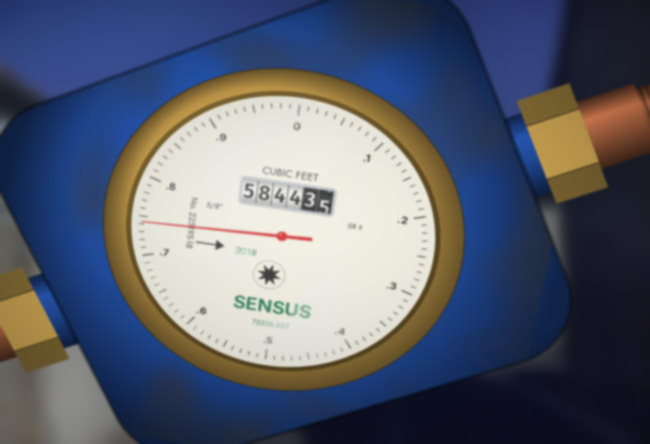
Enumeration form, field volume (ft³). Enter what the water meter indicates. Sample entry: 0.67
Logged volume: 584434.74
